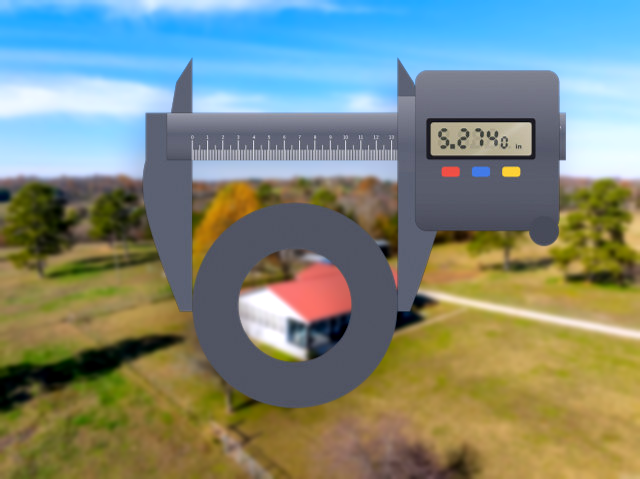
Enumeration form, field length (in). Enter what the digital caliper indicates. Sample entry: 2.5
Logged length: 5.2740
